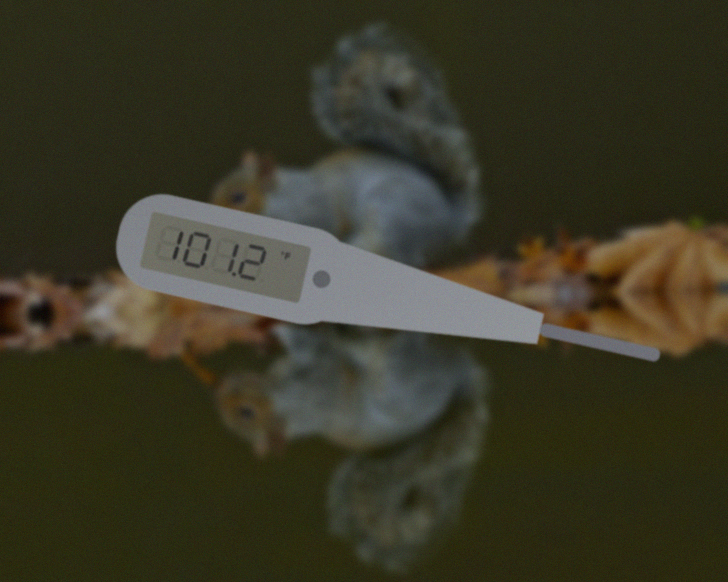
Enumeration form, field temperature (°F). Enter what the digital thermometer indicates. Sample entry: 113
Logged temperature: 101.2
